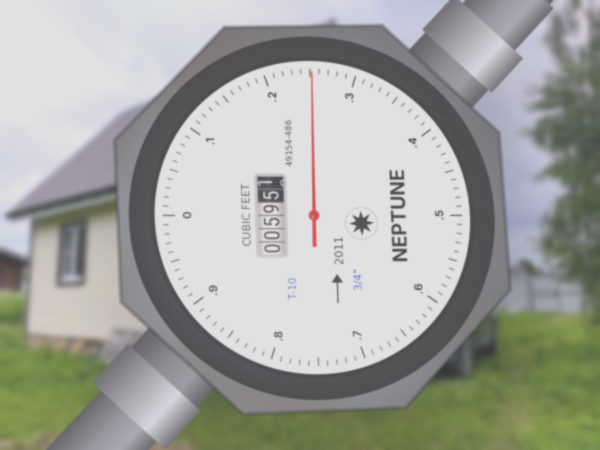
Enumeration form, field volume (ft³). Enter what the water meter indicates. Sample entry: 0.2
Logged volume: 5951.25
